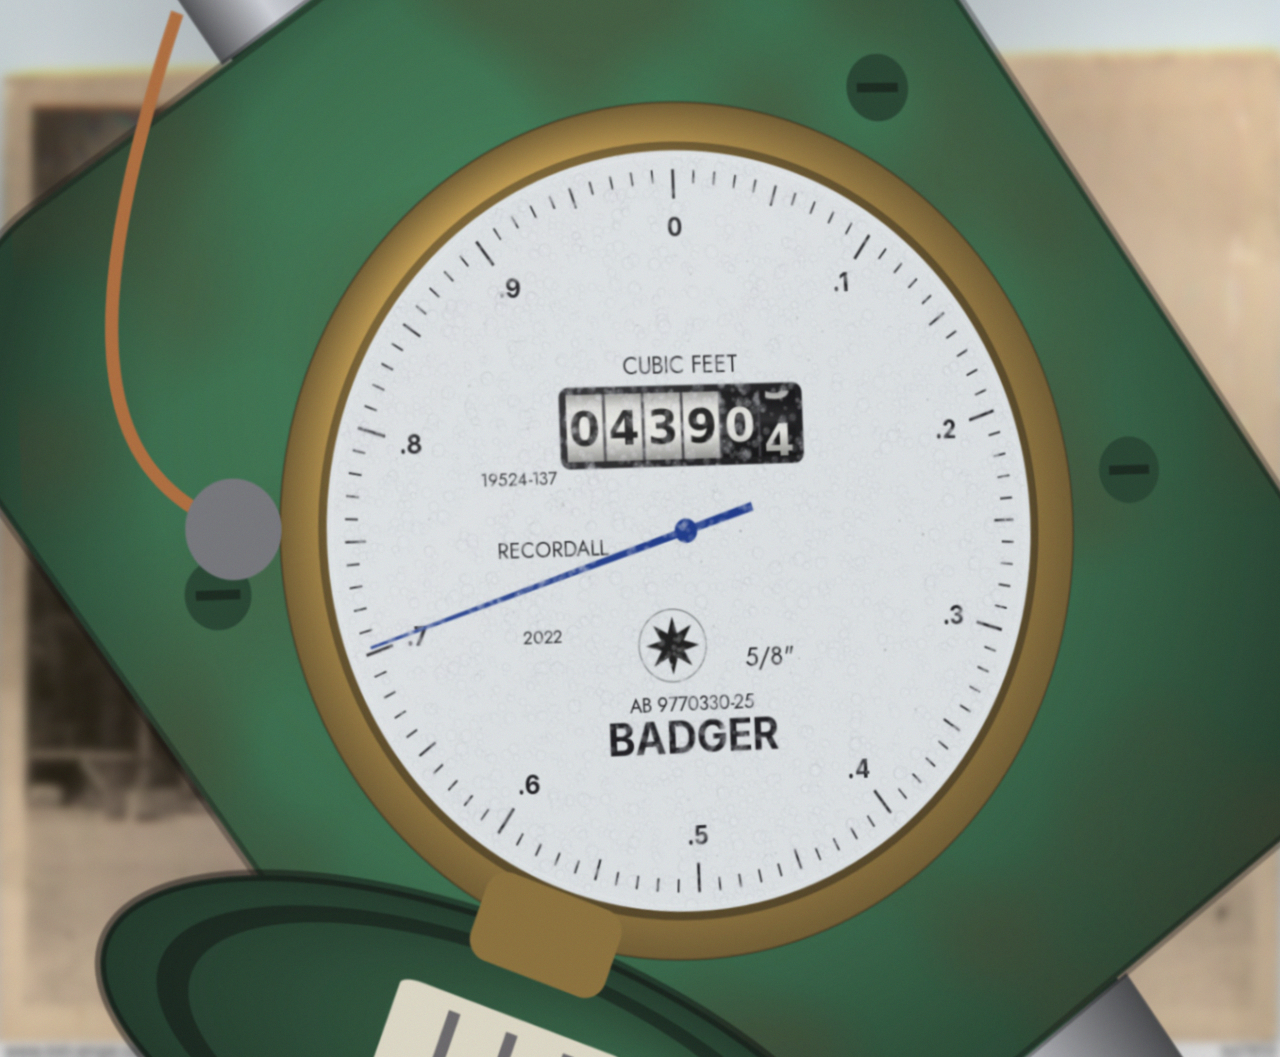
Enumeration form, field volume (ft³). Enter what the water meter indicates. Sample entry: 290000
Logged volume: 43903.70
